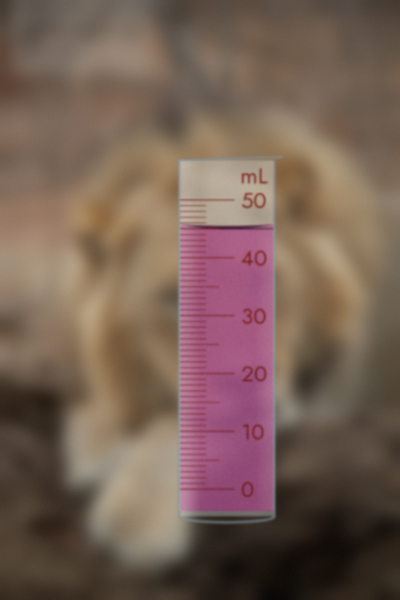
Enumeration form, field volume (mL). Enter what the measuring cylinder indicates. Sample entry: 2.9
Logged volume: 45
